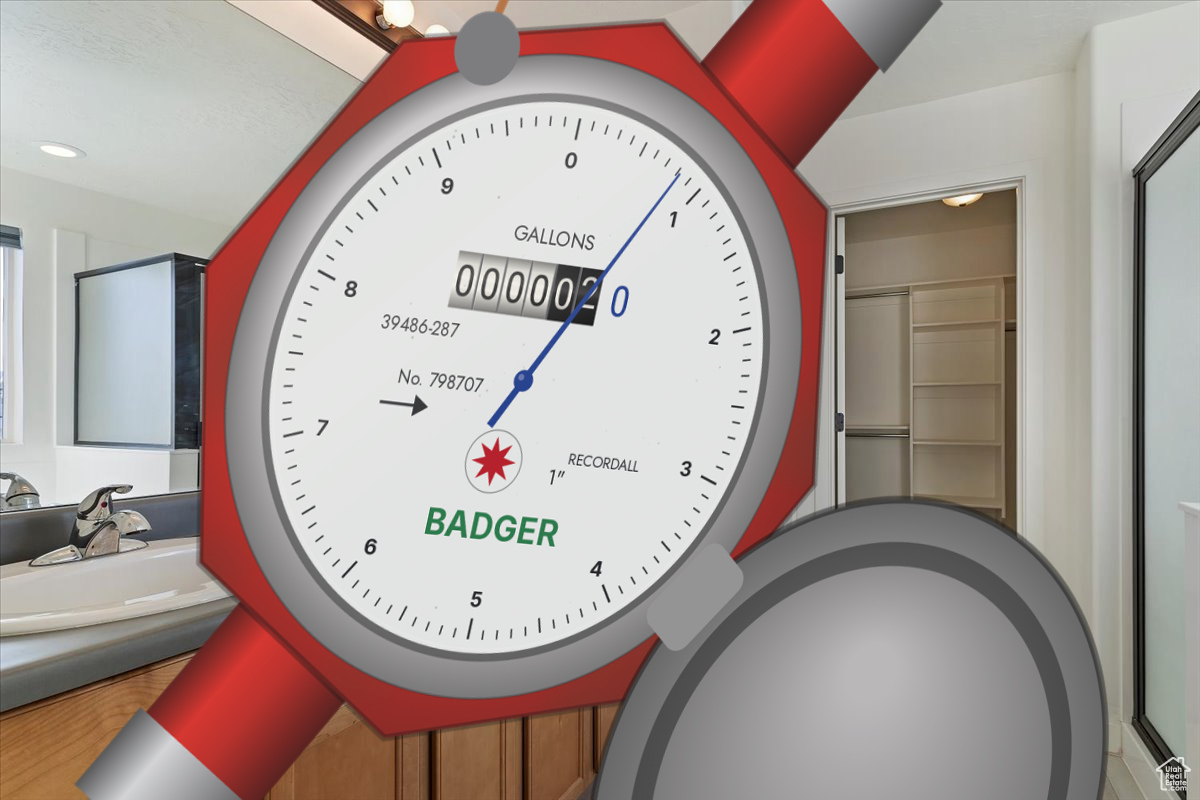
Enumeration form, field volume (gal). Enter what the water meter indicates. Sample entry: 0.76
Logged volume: 20.8
